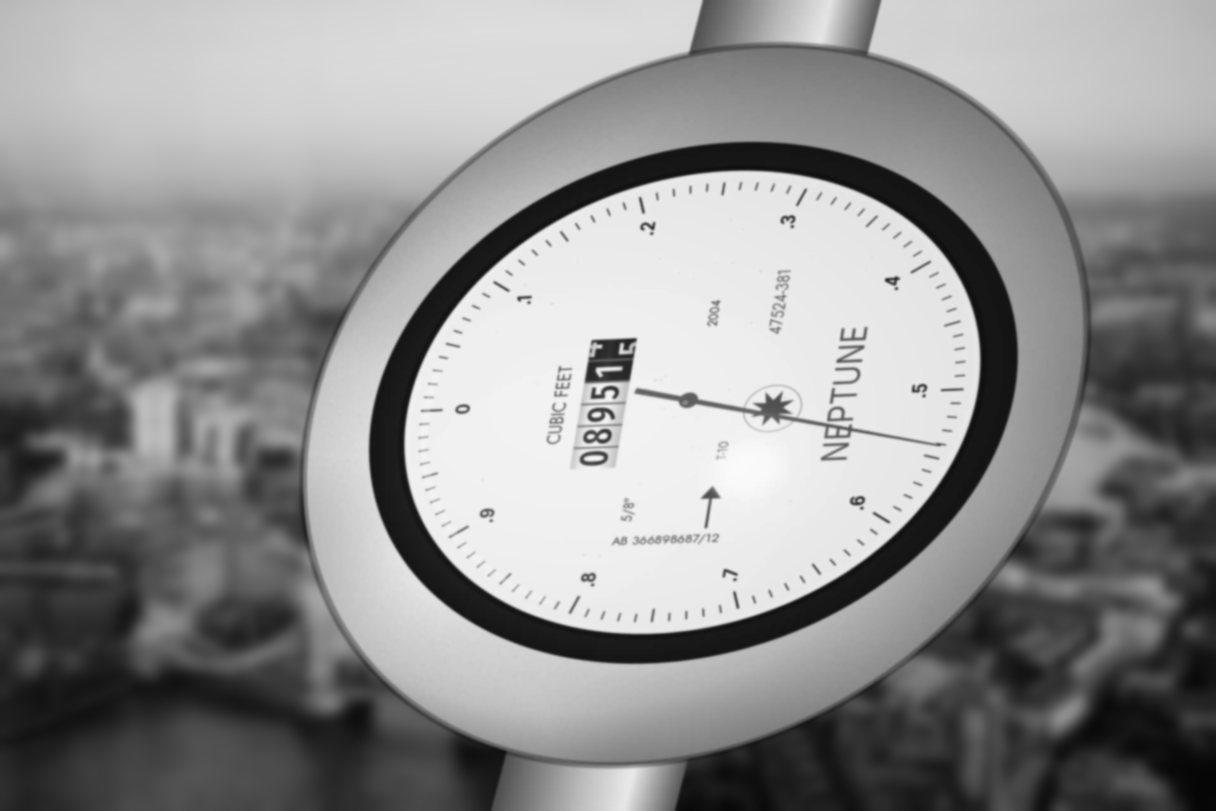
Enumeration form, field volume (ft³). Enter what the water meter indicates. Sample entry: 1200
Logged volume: 89514.54
